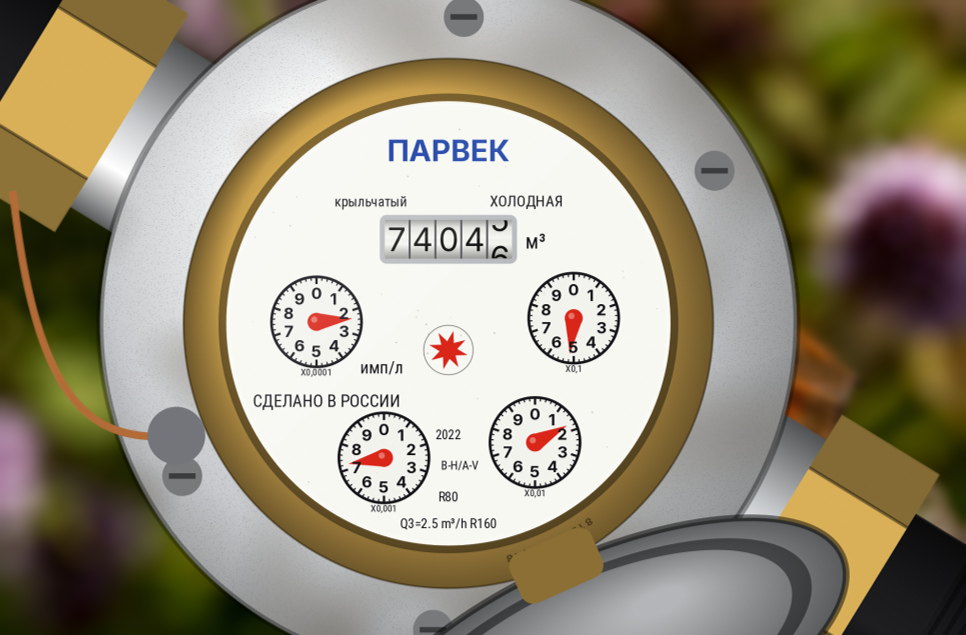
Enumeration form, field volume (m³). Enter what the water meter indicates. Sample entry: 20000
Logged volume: 74045.5172
